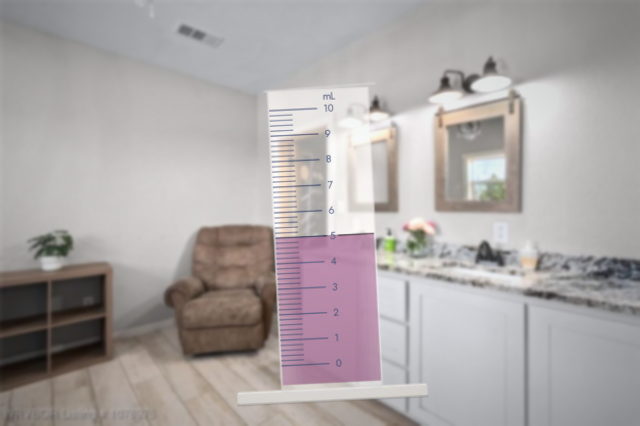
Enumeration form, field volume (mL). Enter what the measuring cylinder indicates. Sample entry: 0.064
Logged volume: 5
